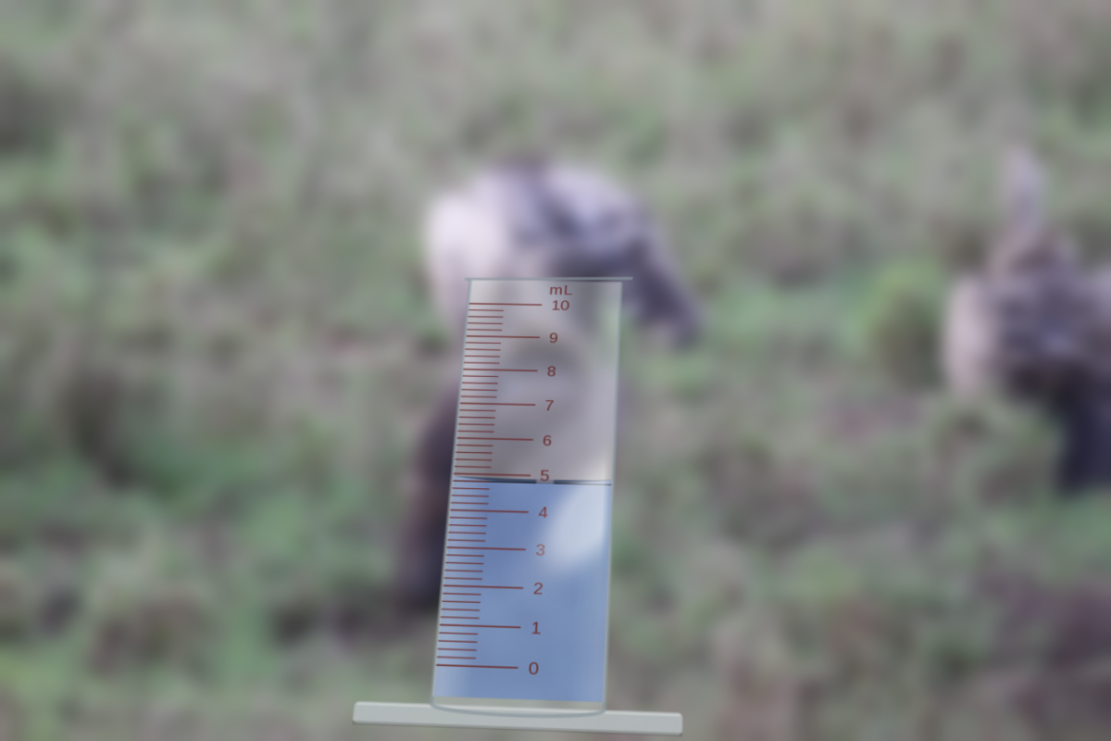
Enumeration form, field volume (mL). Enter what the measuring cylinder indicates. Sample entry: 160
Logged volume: 4.8
